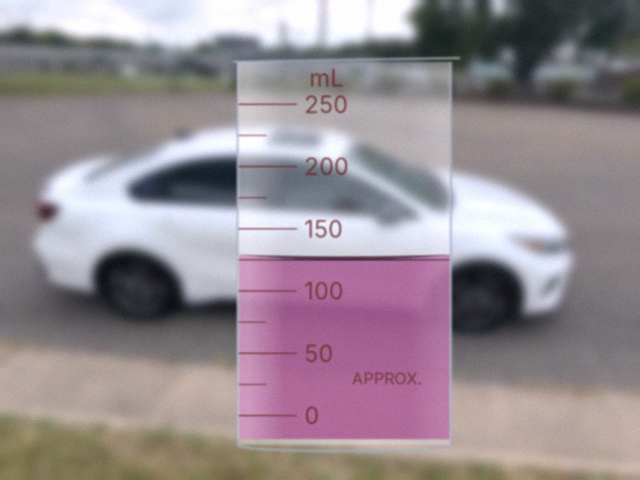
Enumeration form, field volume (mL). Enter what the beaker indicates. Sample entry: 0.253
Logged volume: 125
